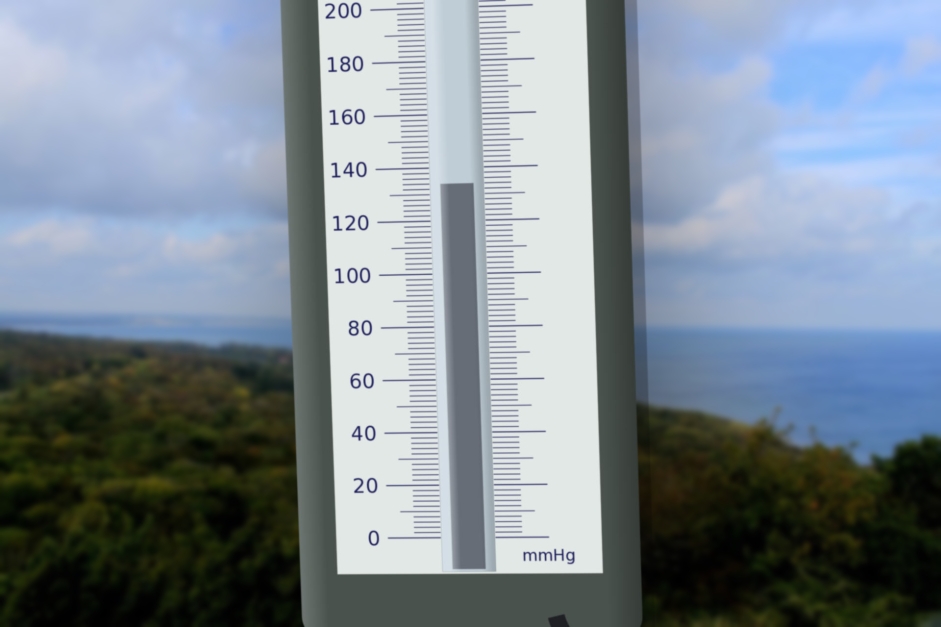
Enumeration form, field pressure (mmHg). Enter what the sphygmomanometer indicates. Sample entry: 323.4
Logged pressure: 134
